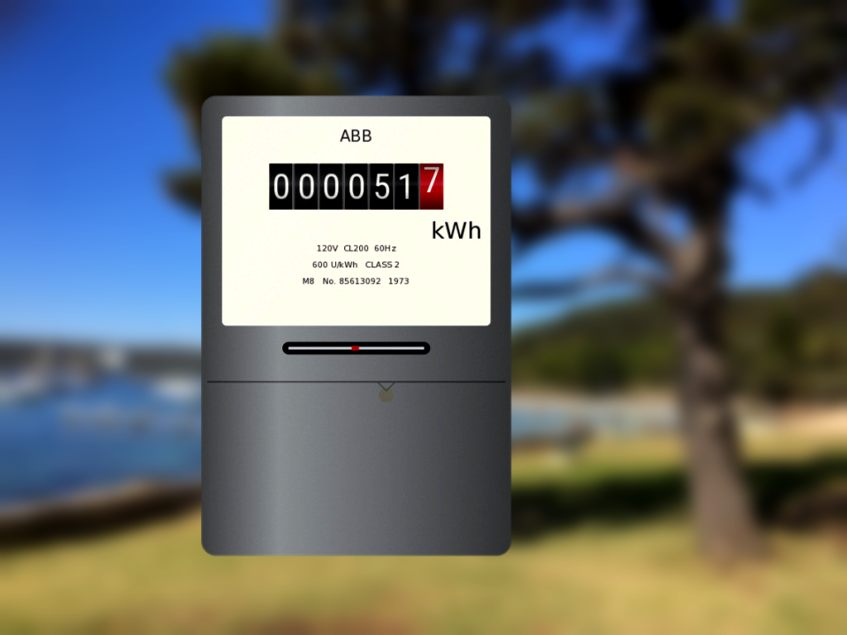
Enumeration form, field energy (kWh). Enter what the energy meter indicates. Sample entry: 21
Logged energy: 51.7
